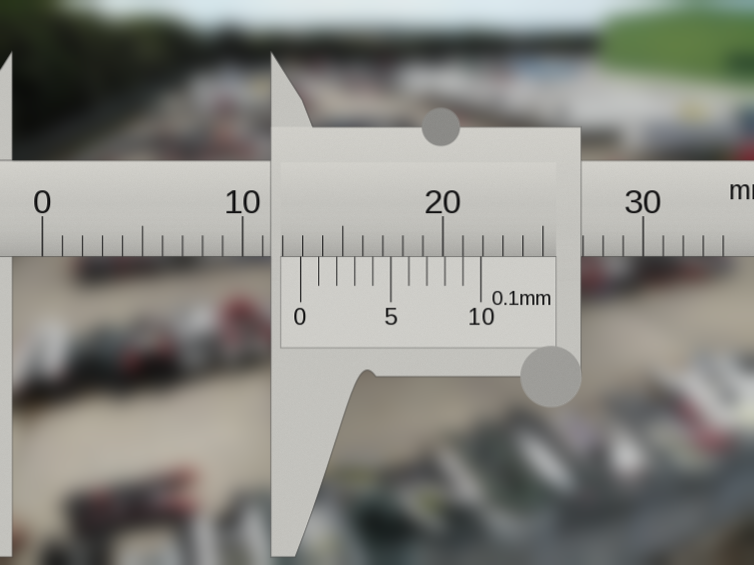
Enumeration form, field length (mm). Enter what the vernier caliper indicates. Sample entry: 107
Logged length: 12.9
